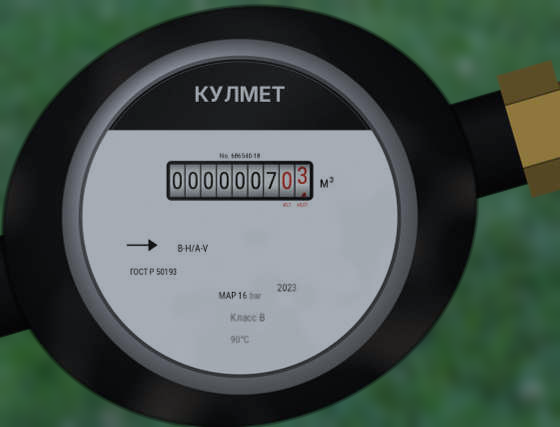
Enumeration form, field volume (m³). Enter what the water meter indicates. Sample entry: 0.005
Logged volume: 7.03
